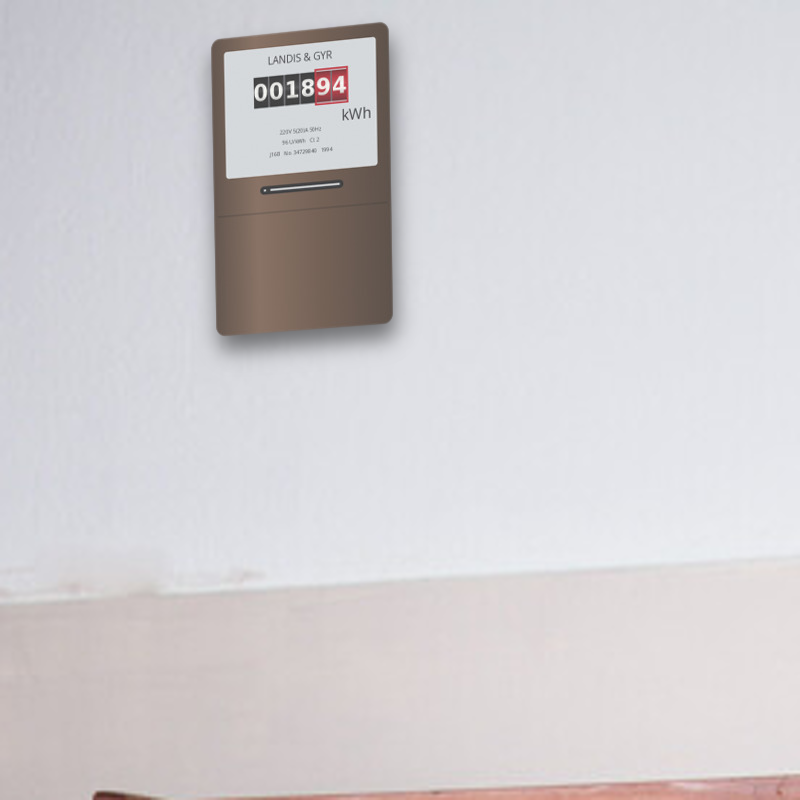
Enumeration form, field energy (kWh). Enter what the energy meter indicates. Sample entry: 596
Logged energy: 18.94
